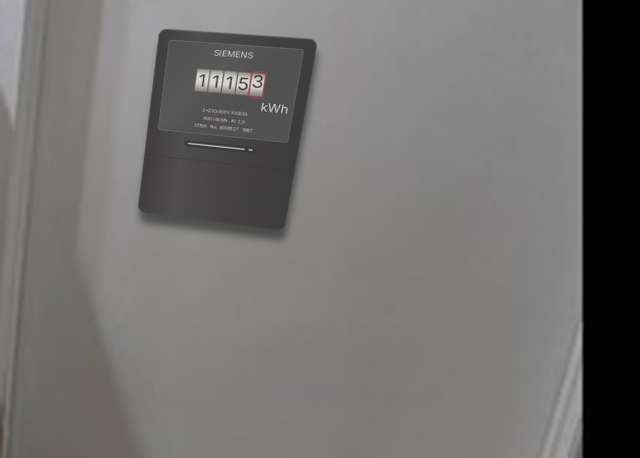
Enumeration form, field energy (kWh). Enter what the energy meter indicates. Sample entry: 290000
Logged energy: 1115.3
